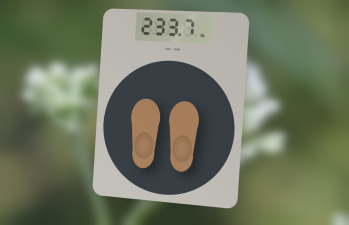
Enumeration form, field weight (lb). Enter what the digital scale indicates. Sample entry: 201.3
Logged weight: 233.7
